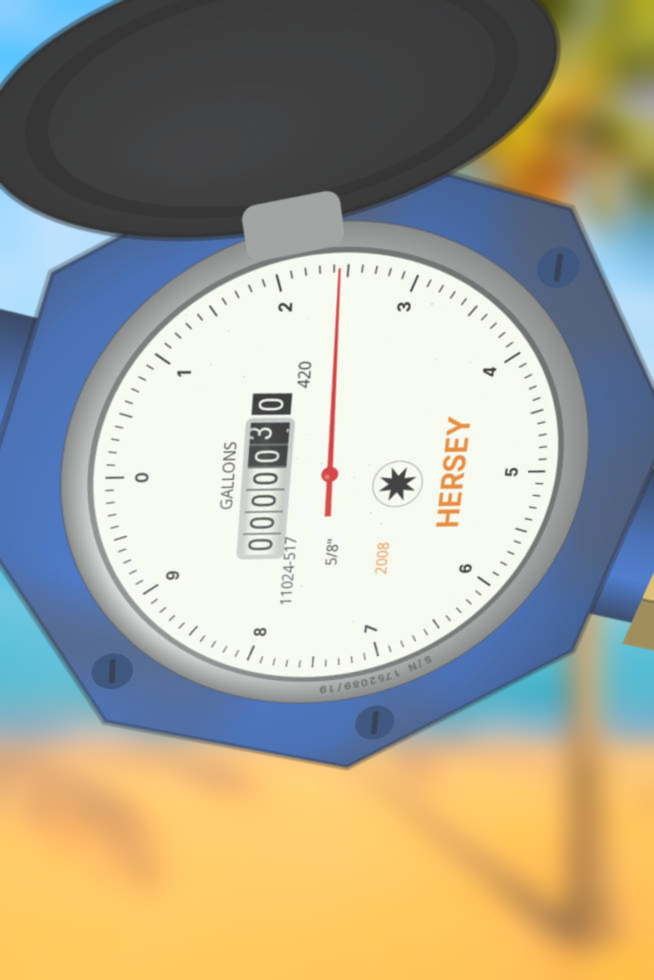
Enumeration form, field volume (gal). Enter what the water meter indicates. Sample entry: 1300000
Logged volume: 32.4
